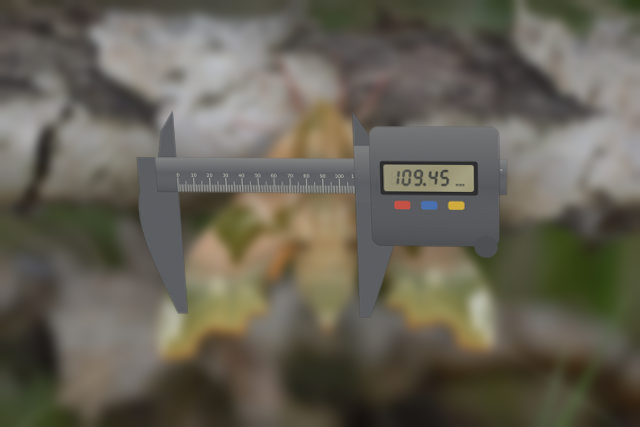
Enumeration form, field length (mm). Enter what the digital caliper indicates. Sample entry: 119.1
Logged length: 109.45
